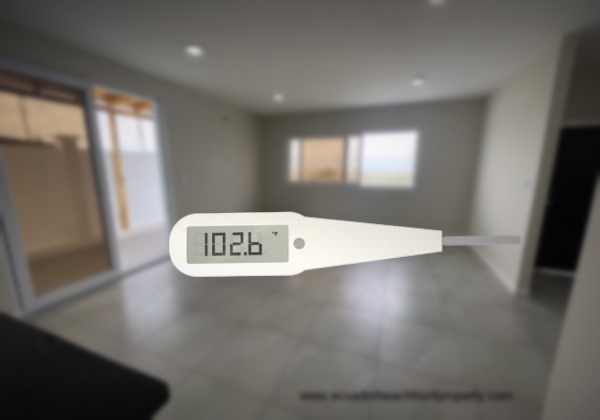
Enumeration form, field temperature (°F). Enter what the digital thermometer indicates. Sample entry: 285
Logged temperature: 102.6
